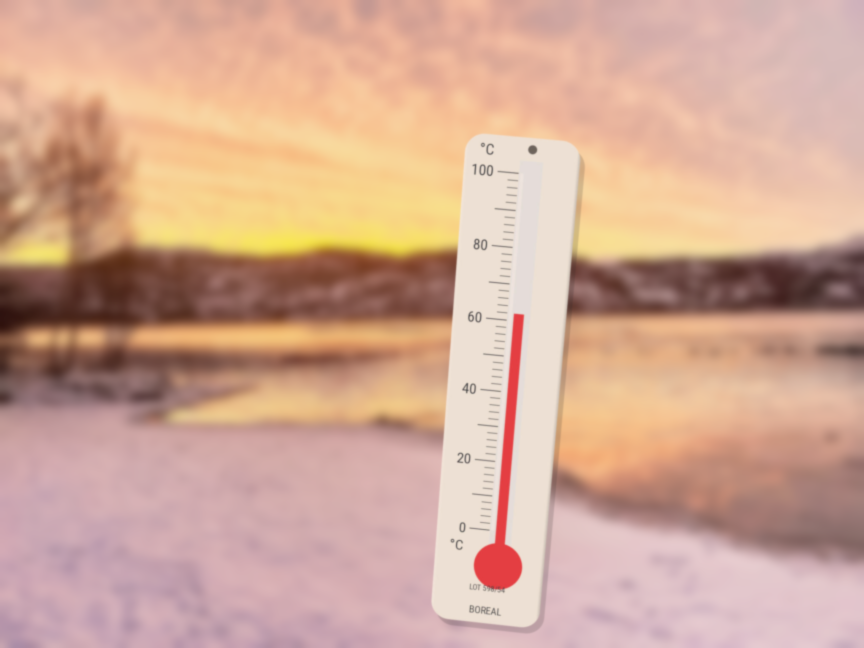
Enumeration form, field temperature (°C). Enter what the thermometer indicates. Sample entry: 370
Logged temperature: 62
